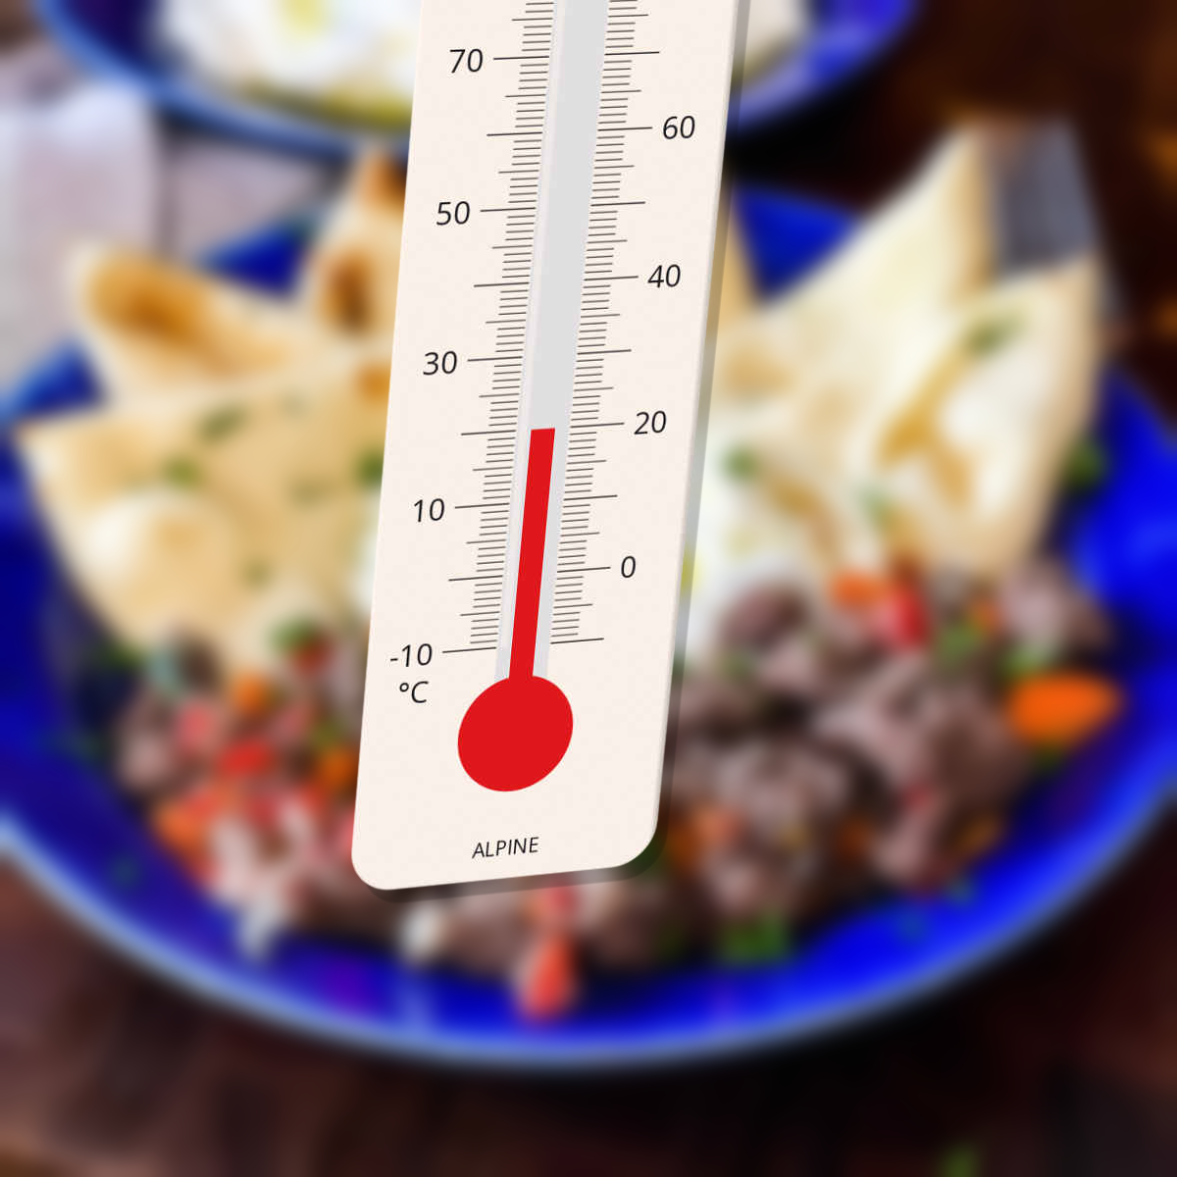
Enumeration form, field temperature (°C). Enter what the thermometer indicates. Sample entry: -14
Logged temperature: 20
